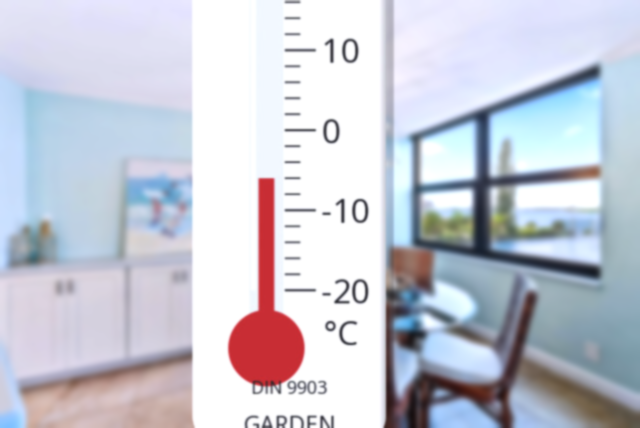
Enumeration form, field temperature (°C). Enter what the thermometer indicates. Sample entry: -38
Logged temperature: -6
